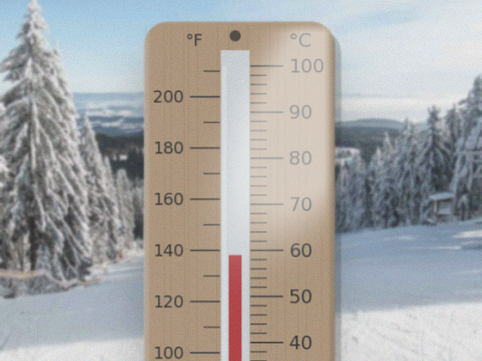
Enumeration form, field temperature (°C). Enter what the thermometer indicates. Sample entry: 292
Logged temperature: 59
